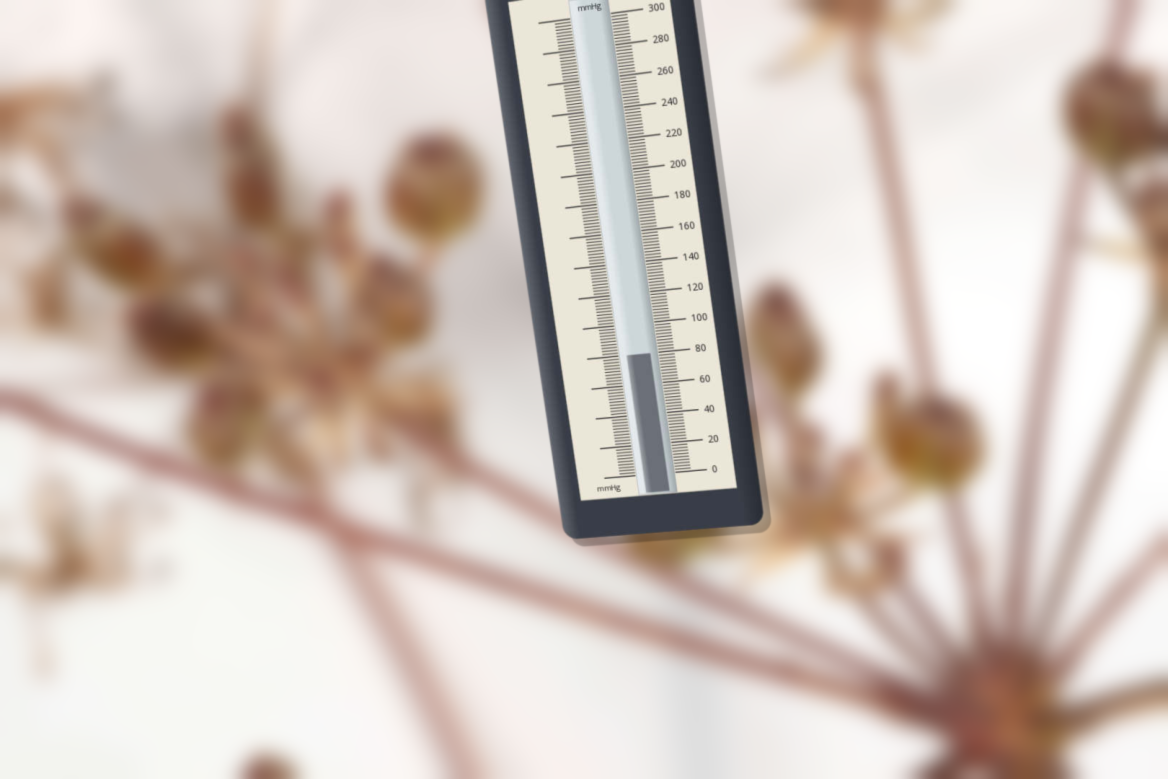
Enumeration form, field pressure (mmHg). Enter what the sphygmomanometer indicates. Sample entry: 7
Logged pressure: 80
